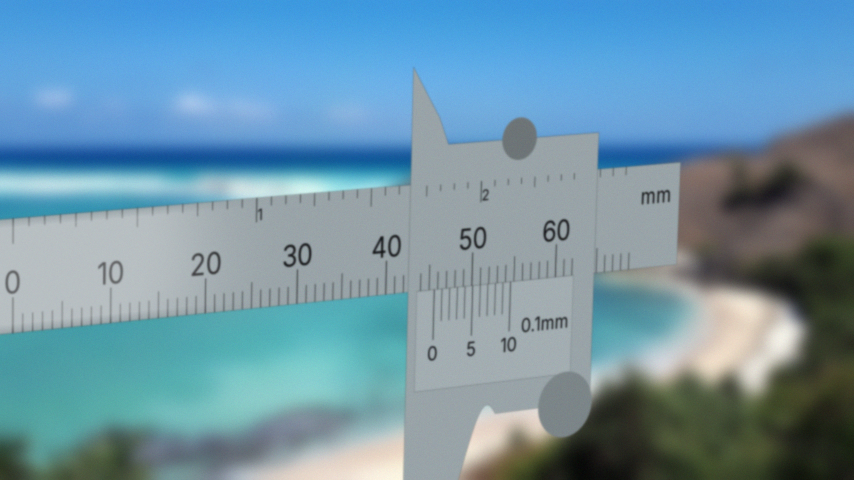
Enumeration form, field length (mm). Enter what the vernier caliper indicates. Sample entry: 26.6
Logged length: 45.6
